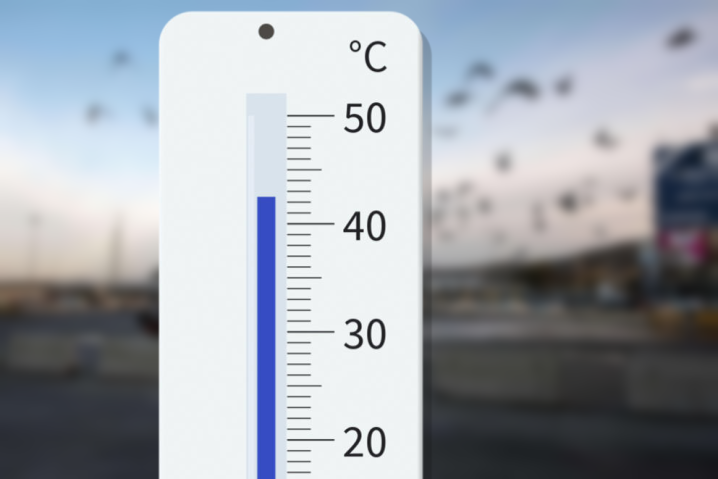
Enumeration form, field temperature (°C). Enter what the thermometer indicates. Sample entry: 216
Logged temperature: 42.5
